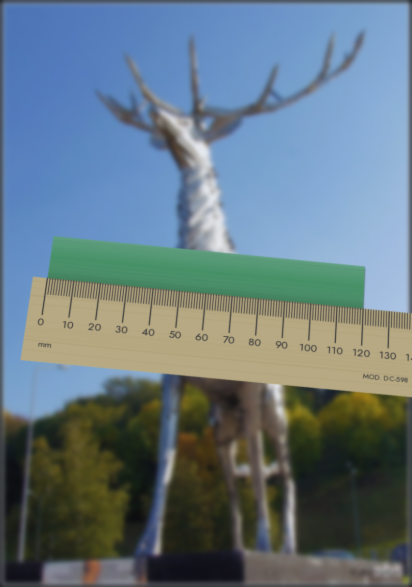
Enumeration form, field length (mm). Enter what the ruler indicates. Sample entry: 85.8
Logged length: 120
